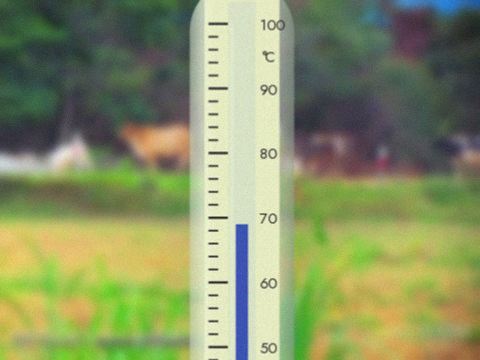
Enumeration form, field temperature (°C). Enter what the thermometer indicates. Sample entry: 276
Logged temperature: 69
